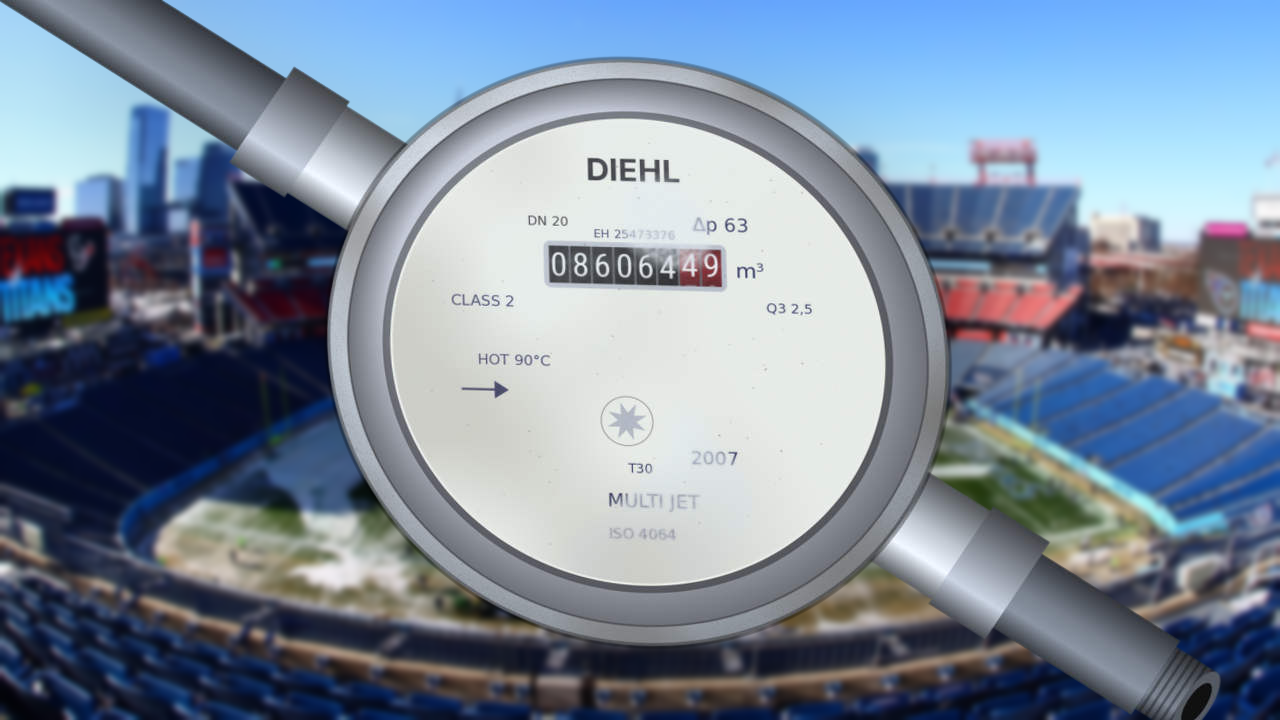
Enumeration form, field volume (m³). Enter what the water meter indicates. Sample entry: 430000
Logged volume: 86064.49
